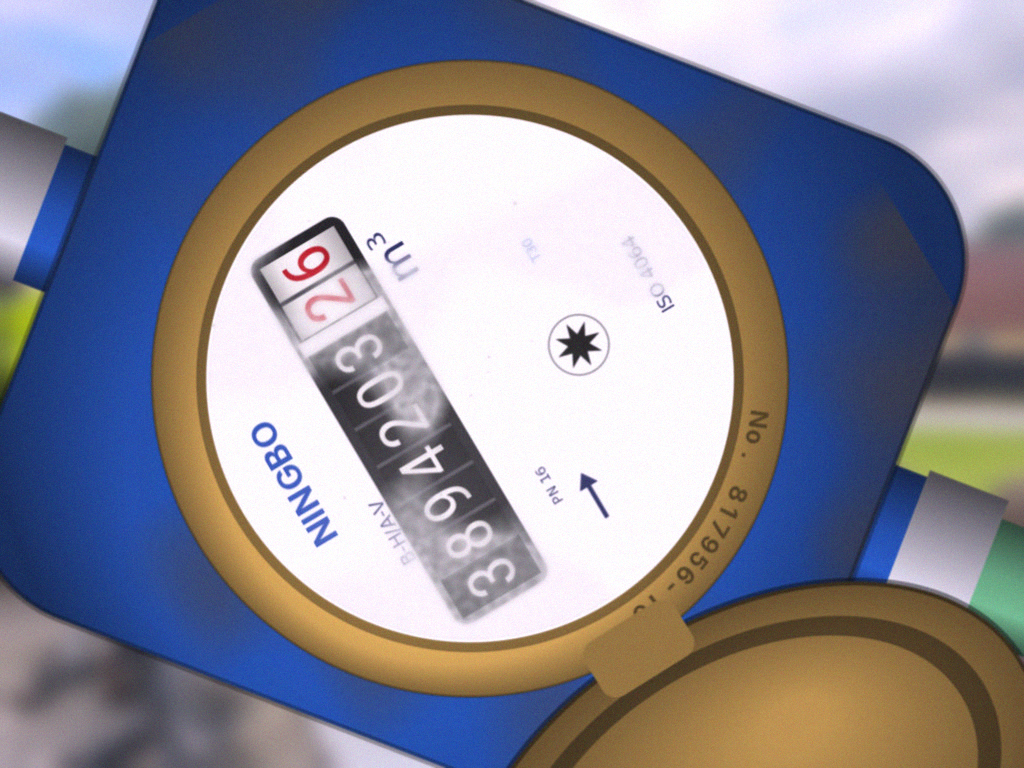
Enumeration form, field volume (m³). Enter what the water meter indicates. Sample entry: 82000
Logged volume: 3894203.26
